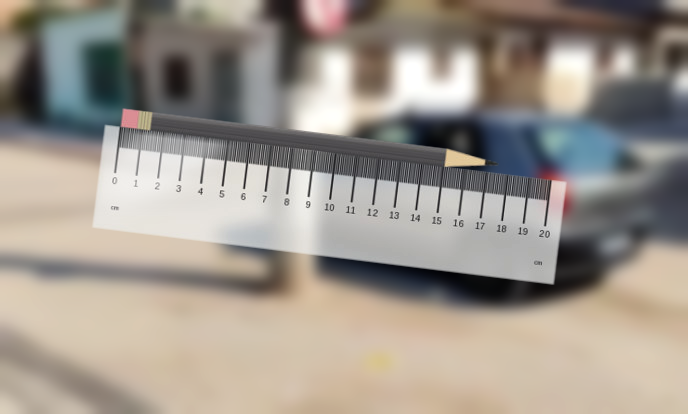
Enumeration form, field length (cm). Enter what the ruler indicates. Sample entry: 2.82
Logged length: 17.5
